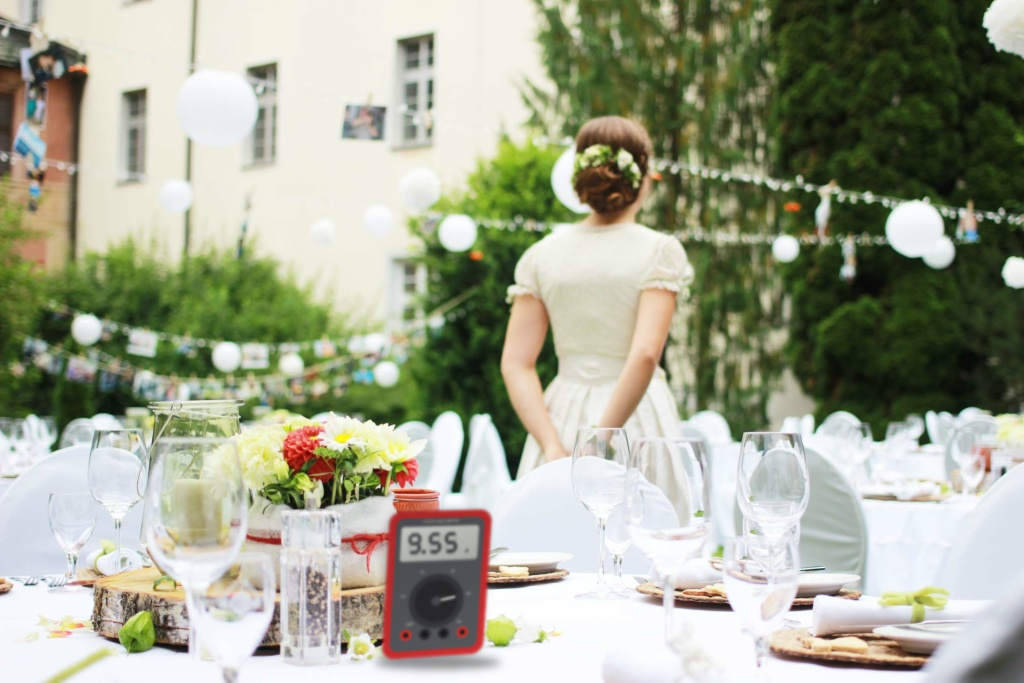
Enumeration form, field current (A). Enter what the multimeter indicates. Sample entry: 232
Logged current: 9.55
